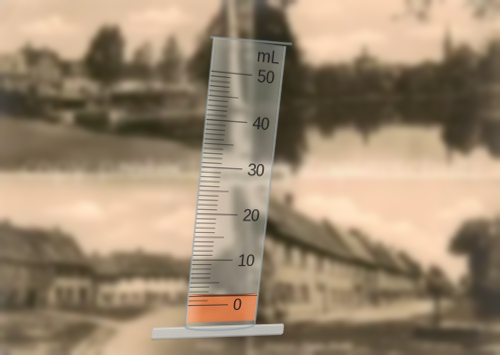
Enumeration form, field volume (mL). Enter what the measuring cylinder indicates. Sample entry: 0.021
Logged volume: 2
